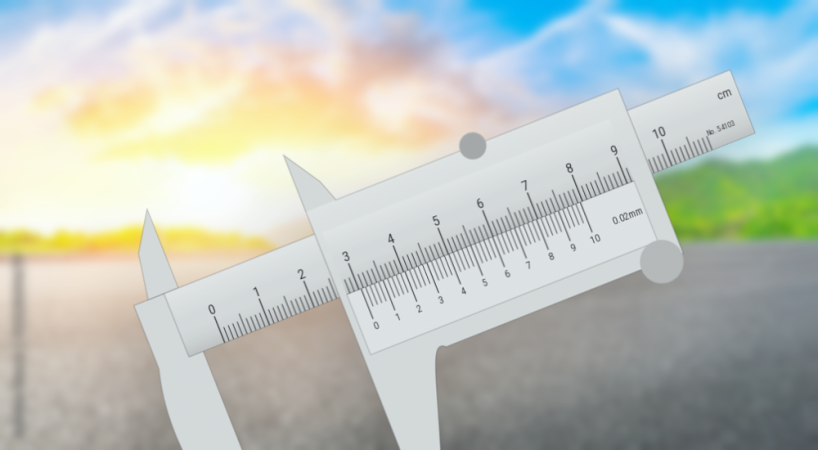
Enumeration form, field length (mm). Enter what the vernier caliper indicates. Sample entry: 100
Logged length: 30.5
